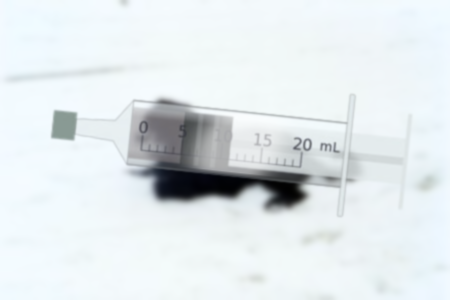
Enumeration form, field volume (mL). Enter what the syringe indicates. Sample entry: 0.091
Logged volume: 5
